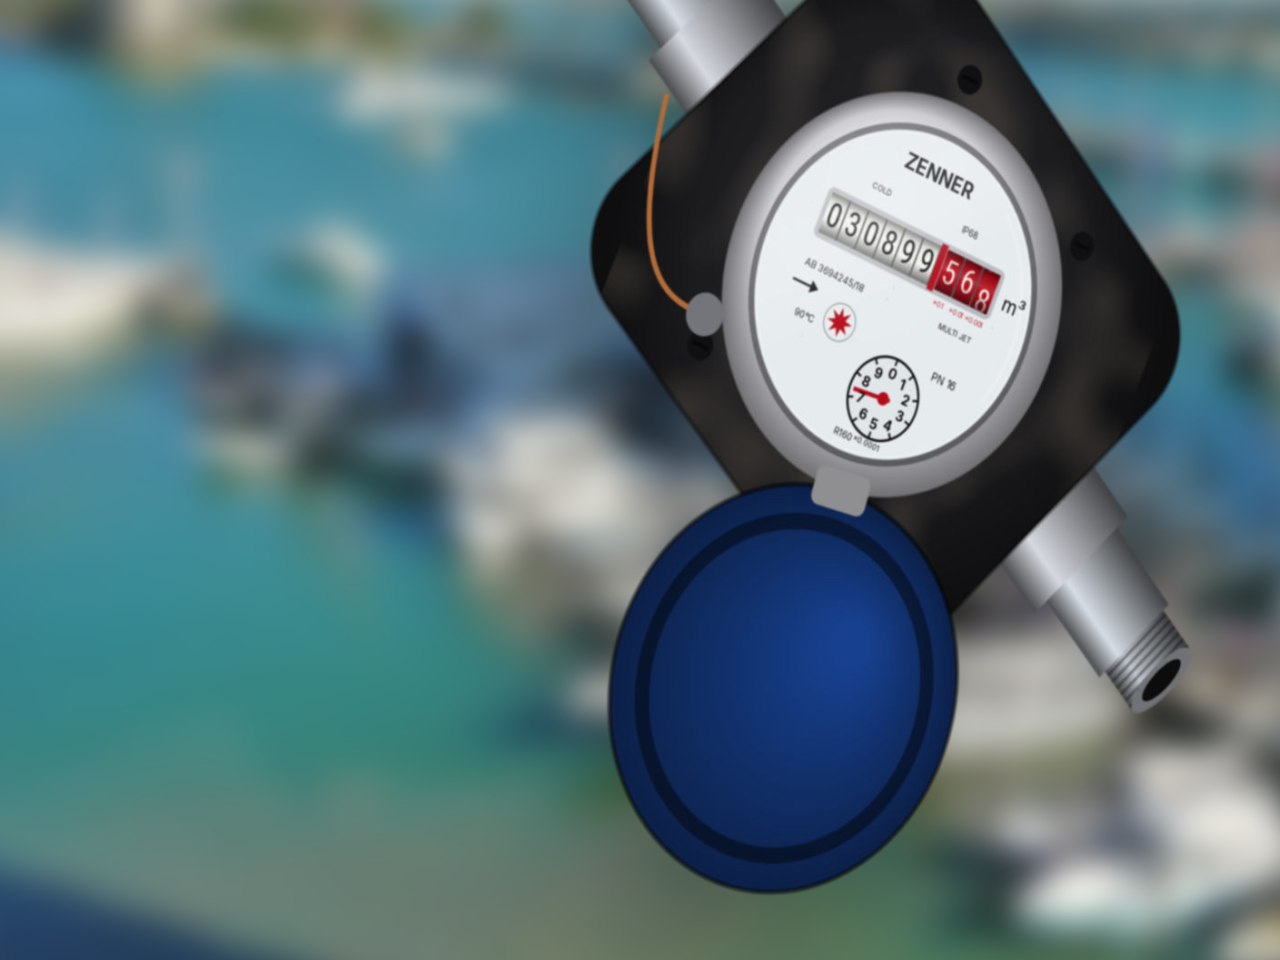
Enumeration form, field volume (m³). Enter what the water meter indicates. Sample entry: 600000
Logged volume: 30899.5677
